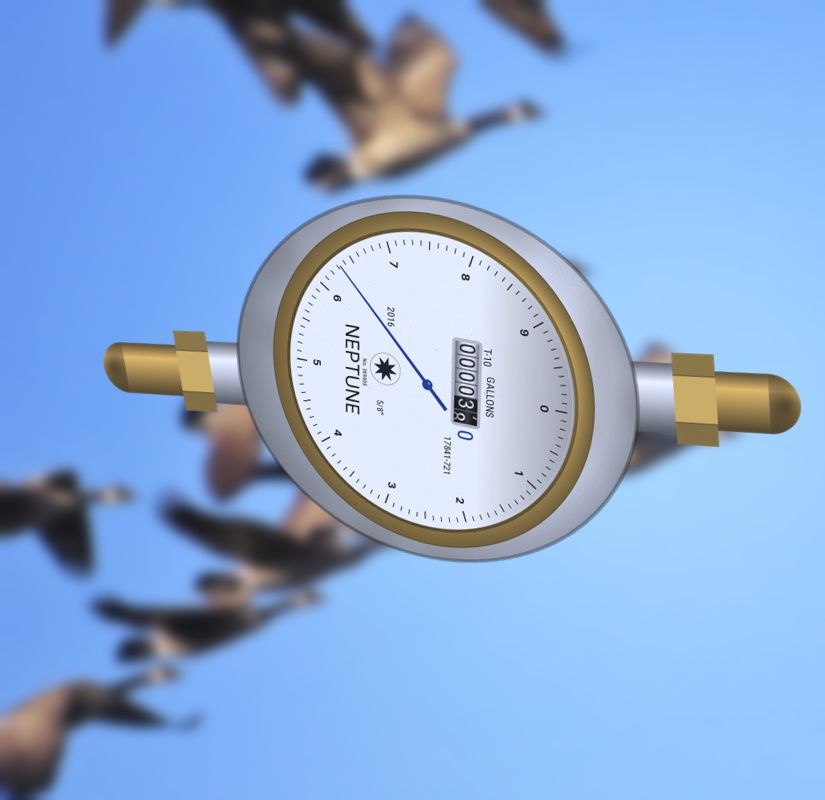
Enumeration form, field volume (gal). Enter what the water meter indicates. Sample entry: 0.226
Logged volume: 376.3
